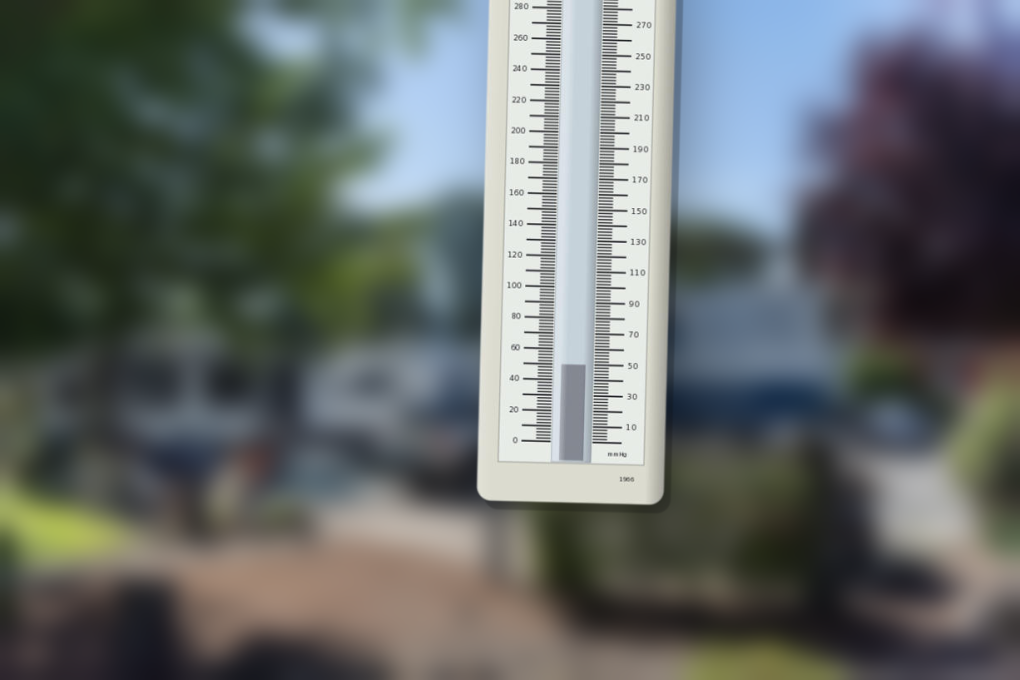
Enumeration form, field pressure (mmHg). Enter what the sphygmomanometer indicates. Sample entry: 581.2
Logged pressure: 50
